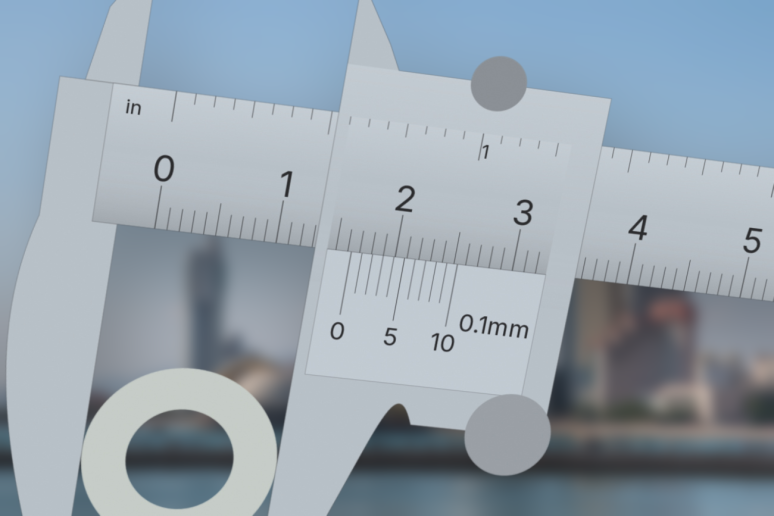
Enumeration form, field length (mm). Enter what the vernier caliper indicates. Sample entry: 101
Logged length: 16.3
